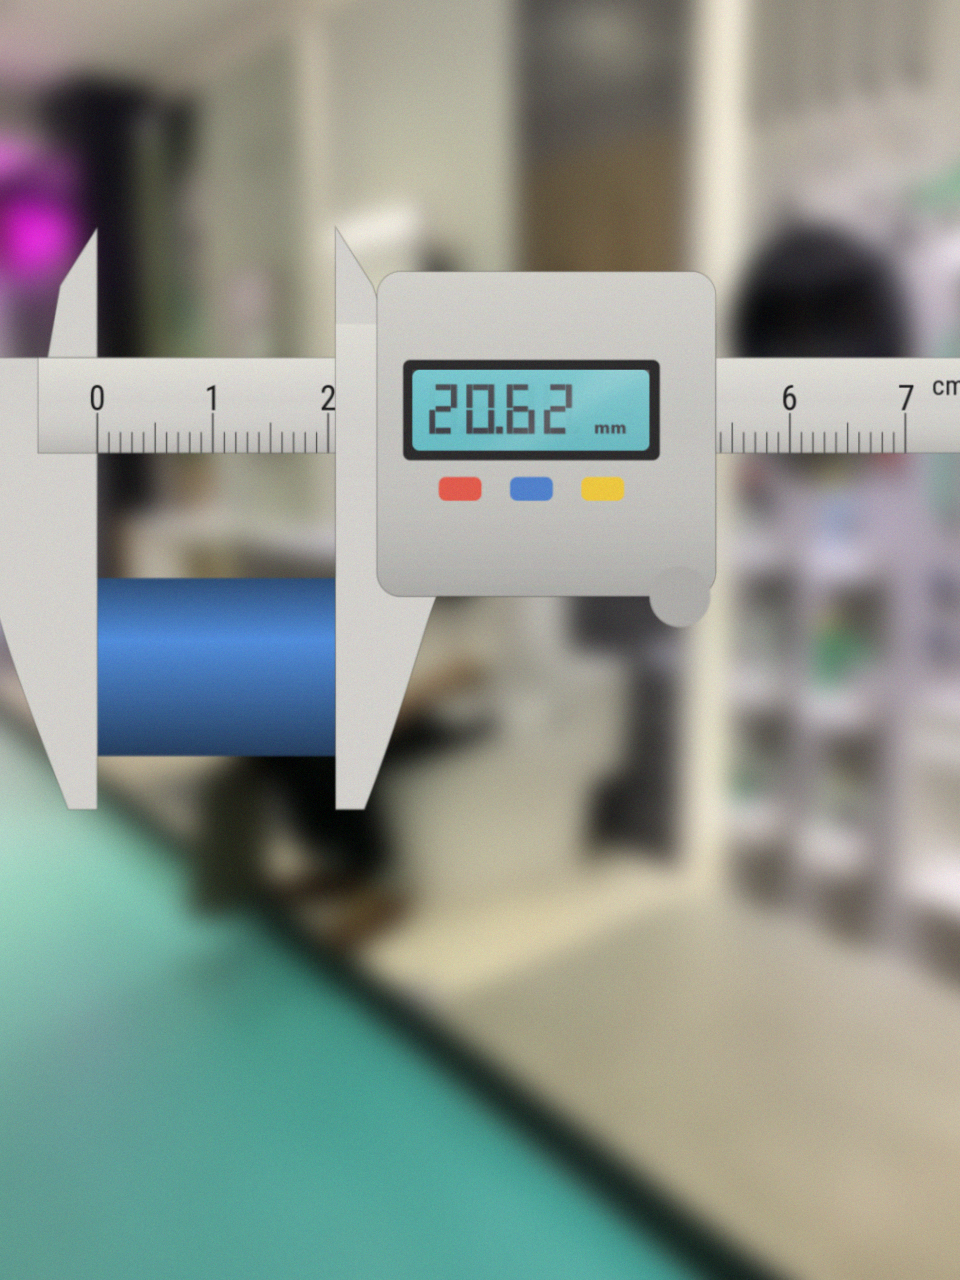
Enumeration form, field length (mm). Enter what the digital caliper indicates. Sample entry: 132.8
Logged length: 20.62
